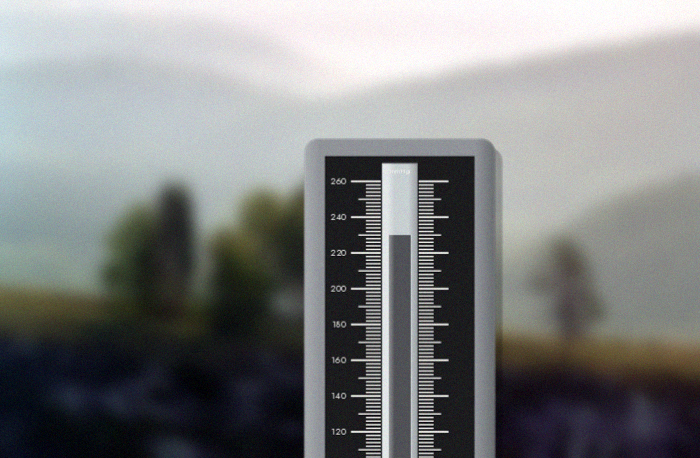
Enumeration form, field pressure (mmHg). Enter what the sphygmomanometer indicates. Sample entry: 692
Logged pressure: 230
